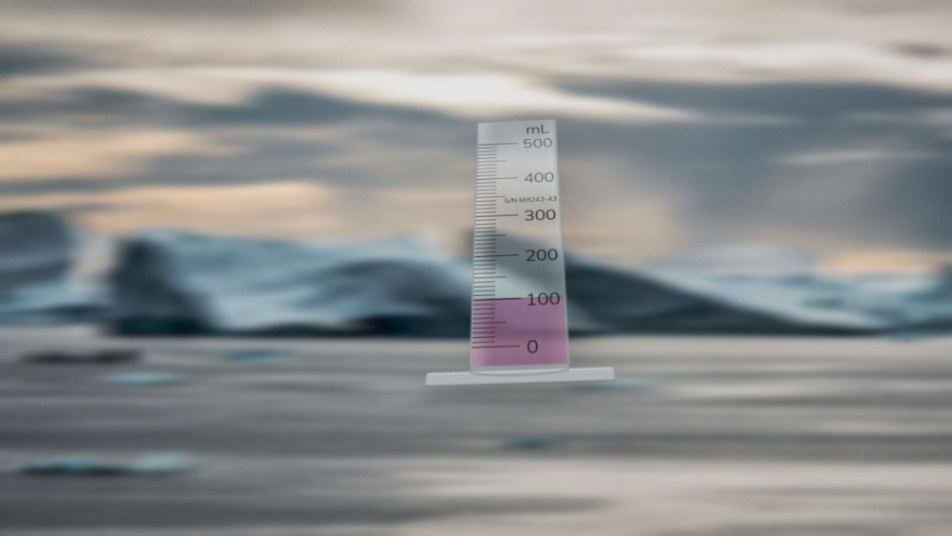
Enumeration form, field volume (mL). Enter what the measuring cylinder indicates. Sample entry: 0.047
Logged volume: 100
